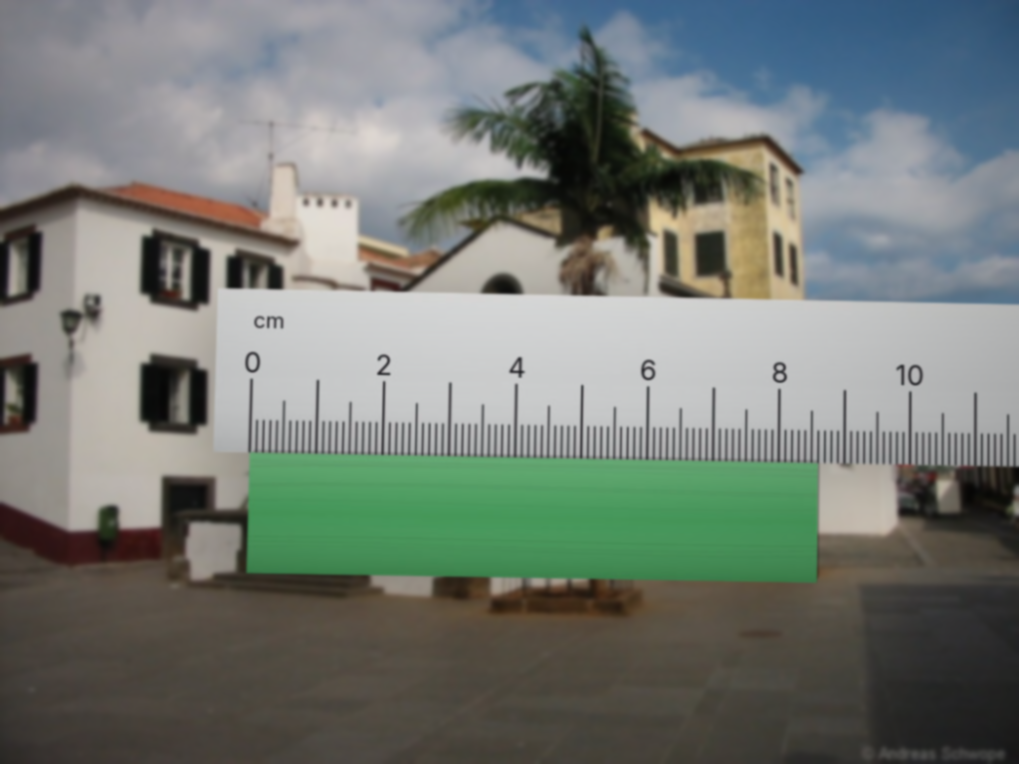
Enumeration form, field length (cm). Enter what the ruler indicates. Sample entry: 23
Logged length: 8.6
